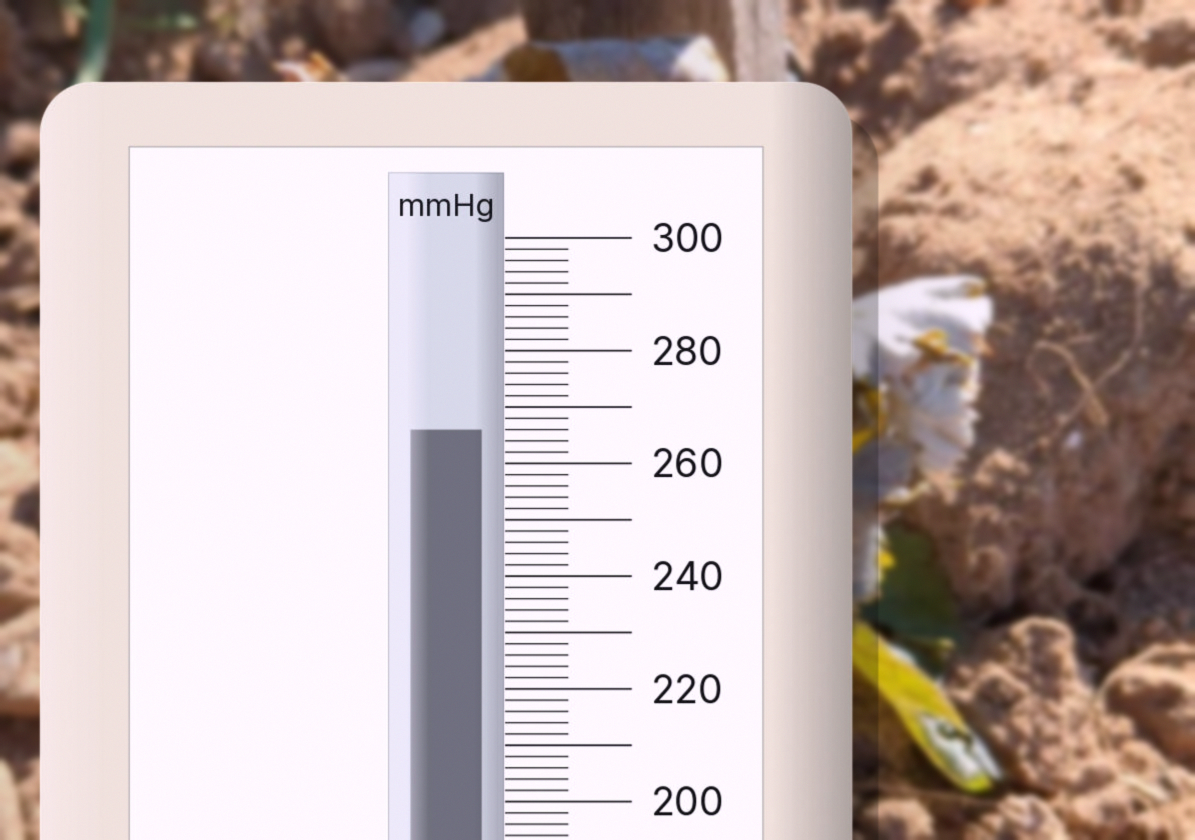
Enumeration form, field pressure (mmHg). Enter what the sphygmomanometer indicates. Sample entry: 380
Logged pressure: 266
